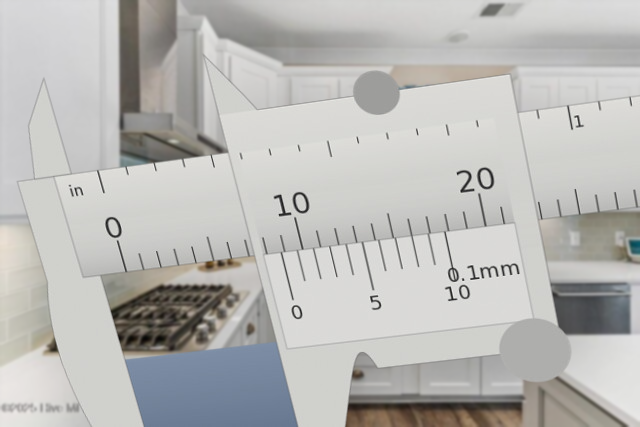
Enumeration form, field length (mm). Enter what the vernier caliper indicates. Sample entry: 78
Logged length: 8.8
